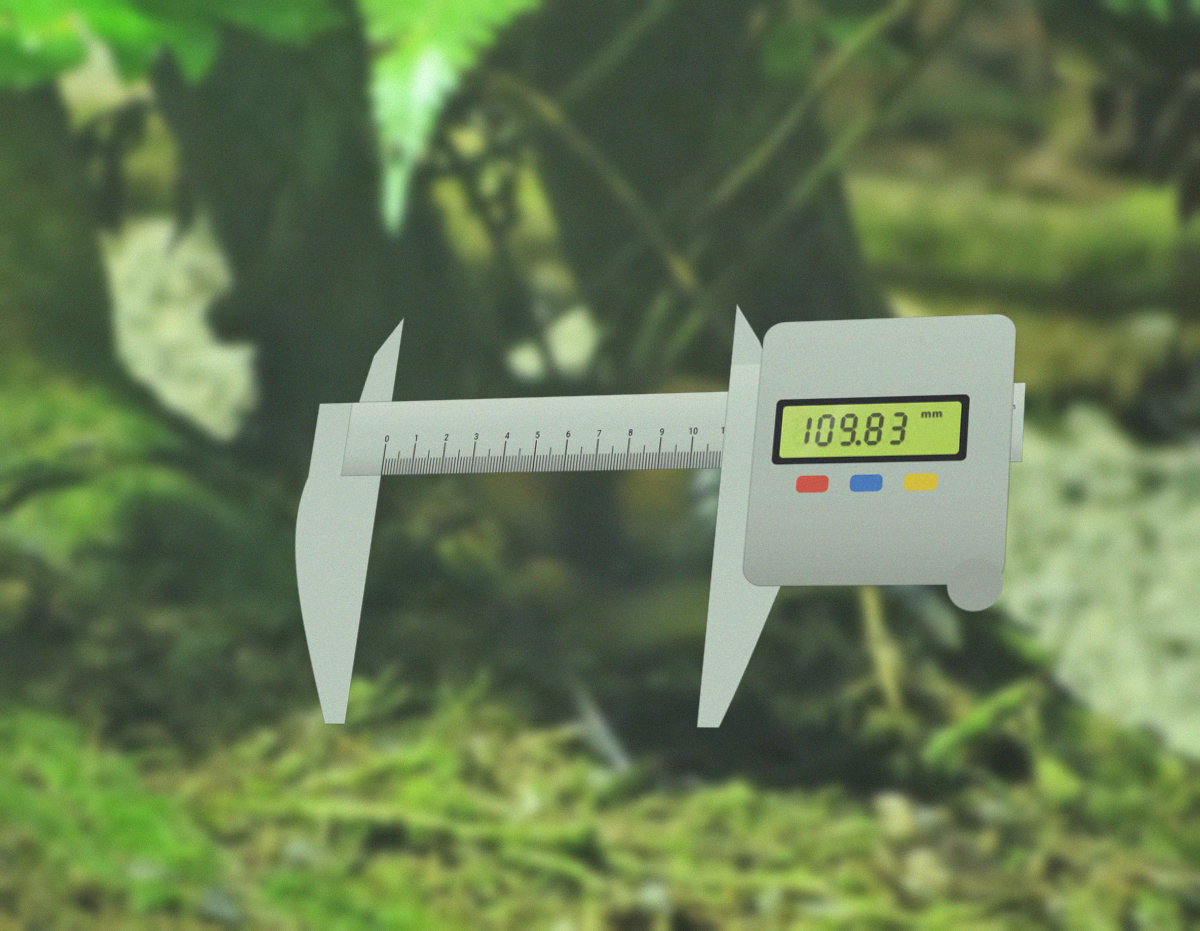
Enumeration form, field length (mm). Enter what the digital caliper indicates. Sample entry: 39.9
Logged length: 109.83
